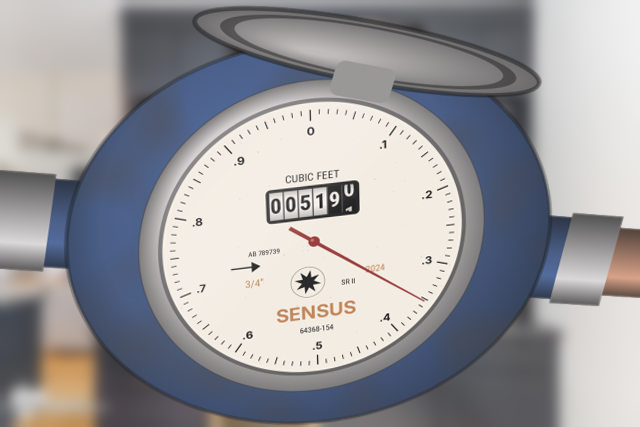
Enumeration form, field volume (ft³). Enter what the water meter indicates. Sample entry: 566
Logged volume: 5190.35
